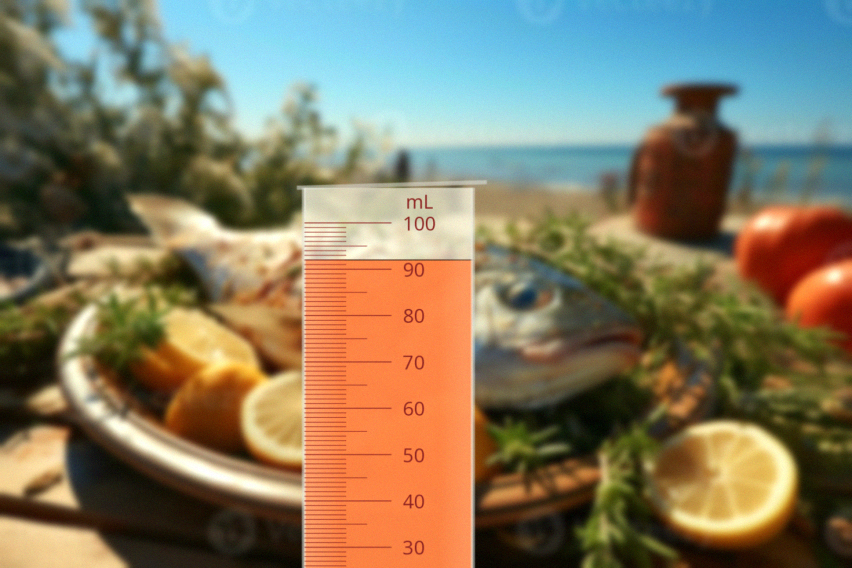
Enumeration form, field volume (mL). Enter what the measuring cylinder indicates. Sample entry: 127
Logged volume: 92
